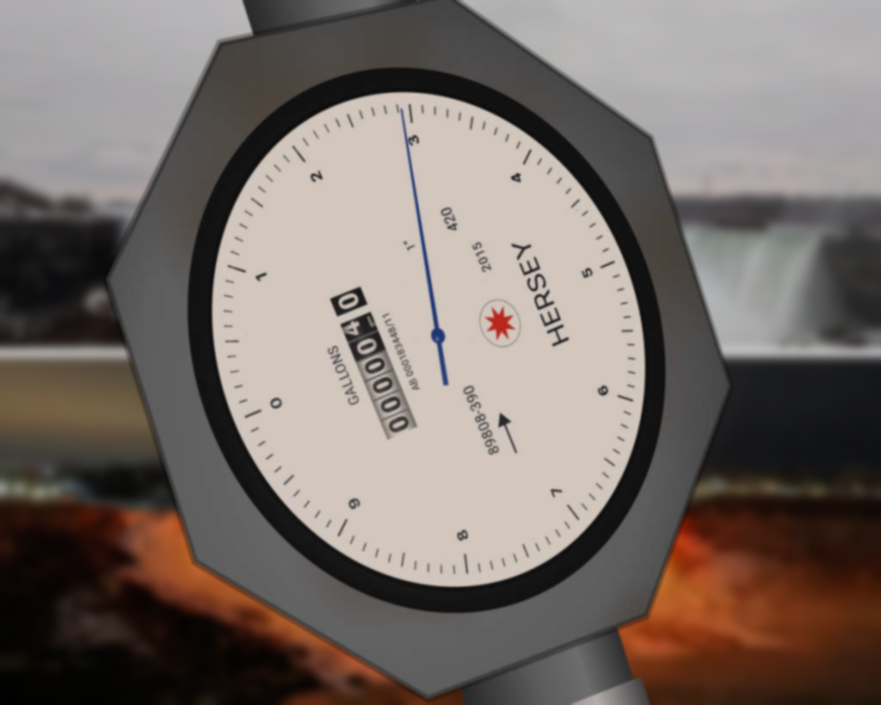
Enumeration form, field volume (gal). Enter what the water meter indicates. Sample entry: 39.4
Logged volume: 42.9
